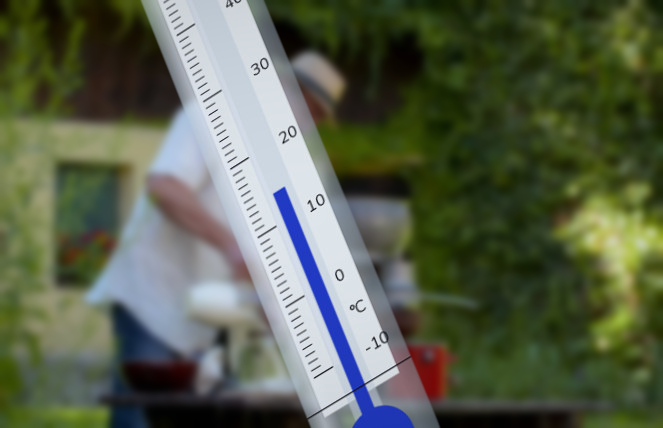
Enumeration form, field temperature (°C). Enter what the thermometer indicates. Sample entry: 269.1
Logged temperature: 14
